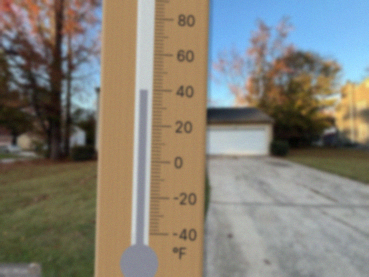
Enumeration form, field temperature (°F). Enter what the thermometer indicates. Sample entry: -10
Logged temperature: 40
